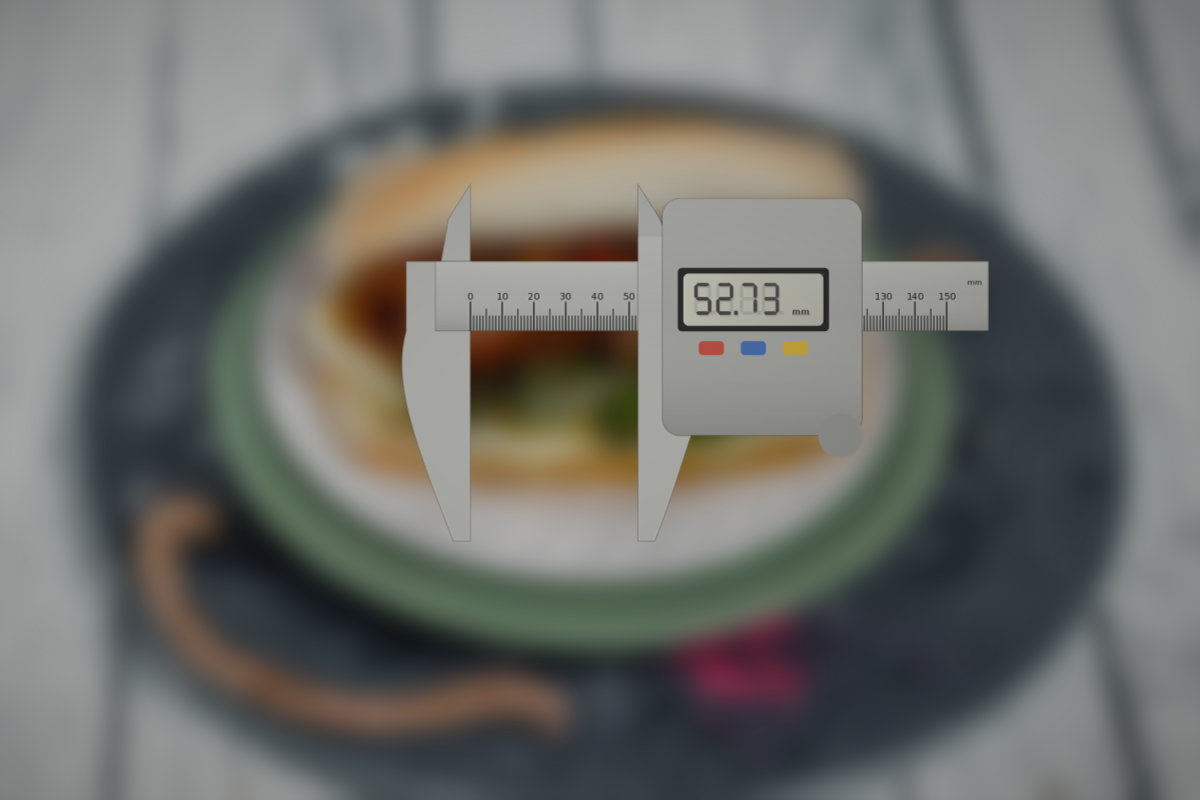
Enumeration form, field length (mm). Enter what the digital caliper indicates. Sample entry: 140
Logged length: 52.73
